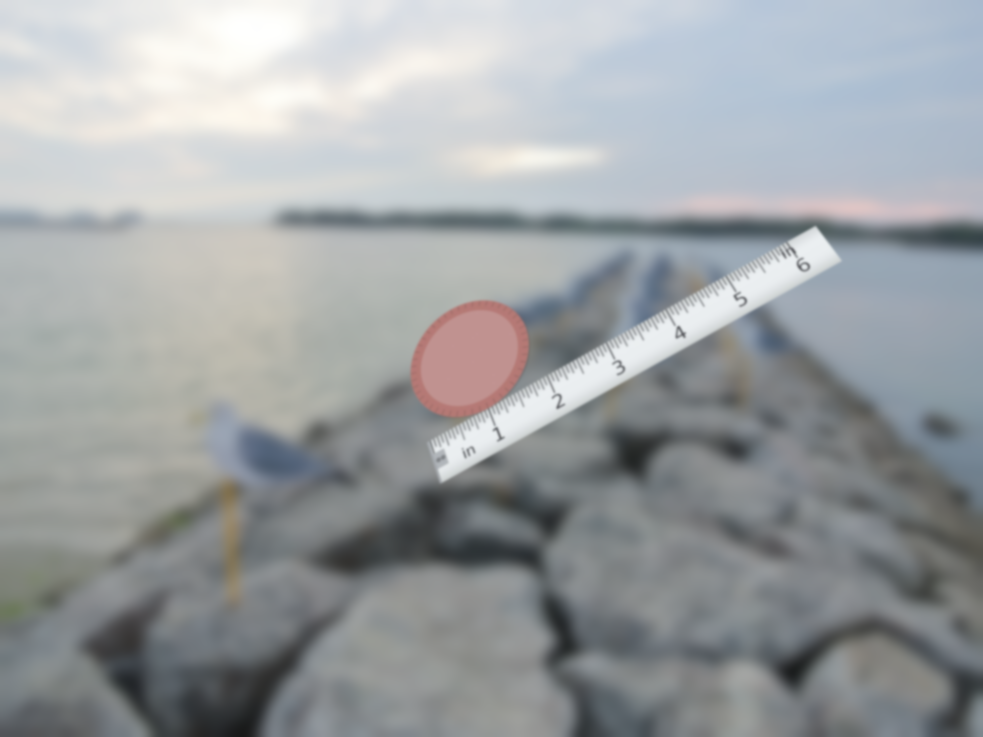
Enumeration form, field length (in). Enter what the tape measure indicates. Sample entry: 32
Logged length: 2
